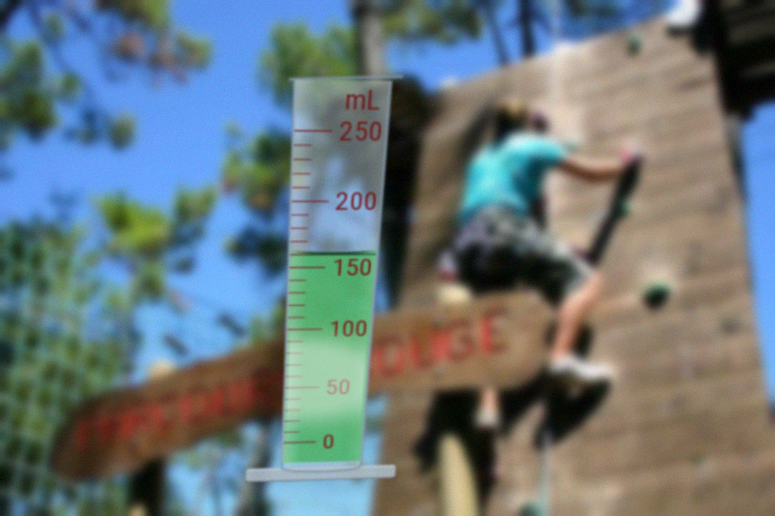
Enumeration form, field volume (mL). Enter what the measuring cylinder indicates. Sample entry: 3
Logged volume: 160
